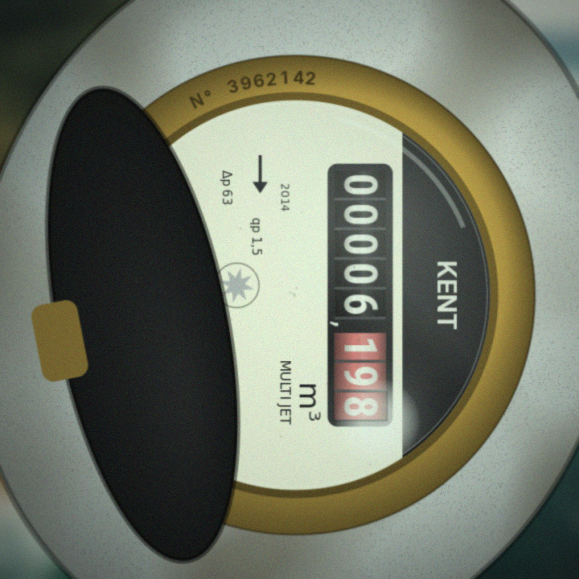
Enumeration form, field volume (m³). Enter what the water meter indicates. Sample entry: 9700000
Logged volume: 6.198
